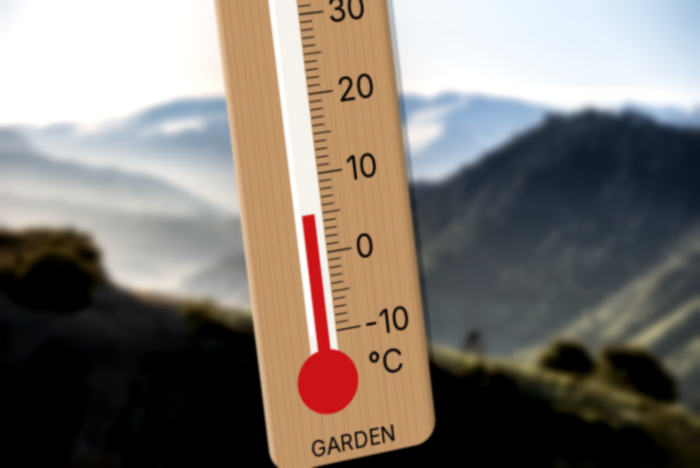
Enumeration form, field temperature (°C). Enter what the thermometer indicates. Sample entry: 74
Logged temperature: 5
